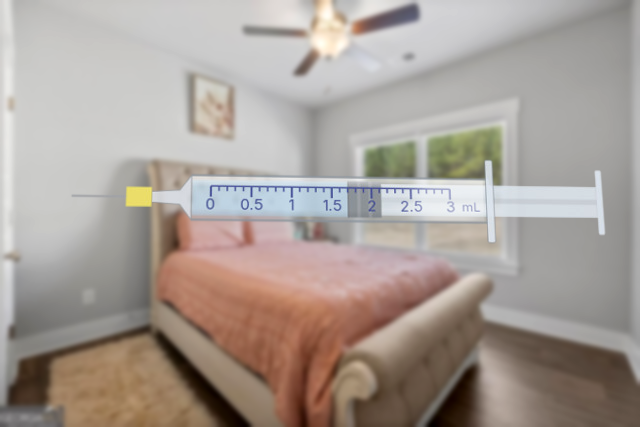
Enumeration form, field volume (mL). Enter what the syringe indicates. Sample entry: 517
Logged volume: 1.7
